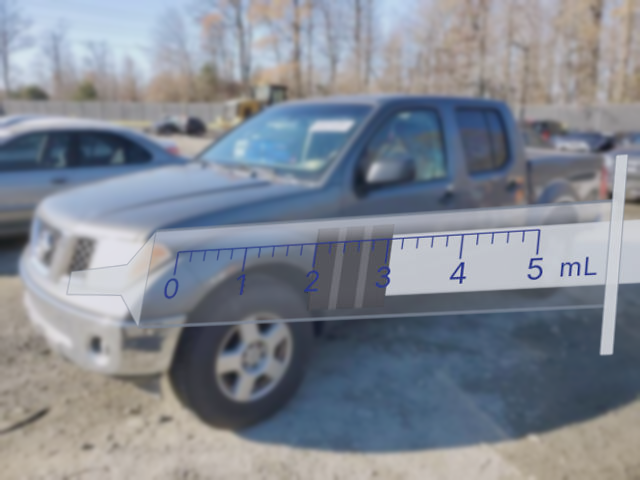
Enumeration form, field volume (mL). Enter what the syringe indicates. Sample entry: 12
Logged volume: 2
